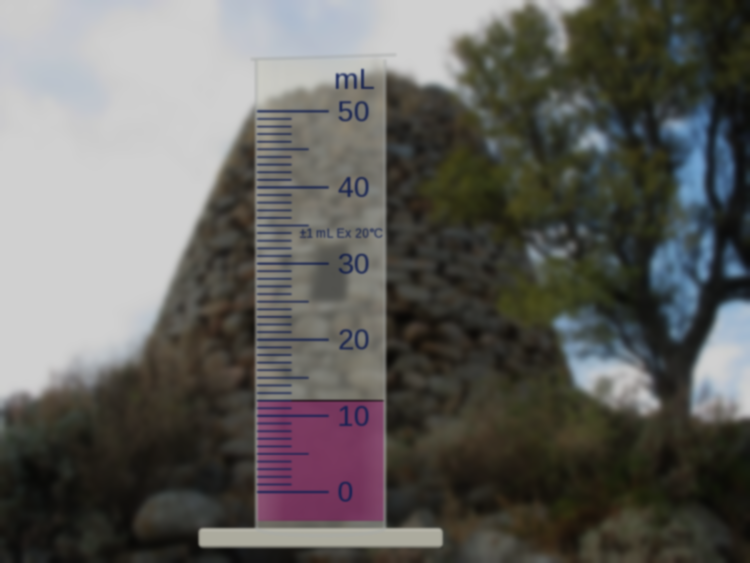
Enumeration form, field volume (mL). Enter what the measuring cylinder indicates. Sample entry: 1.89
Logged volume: 12
